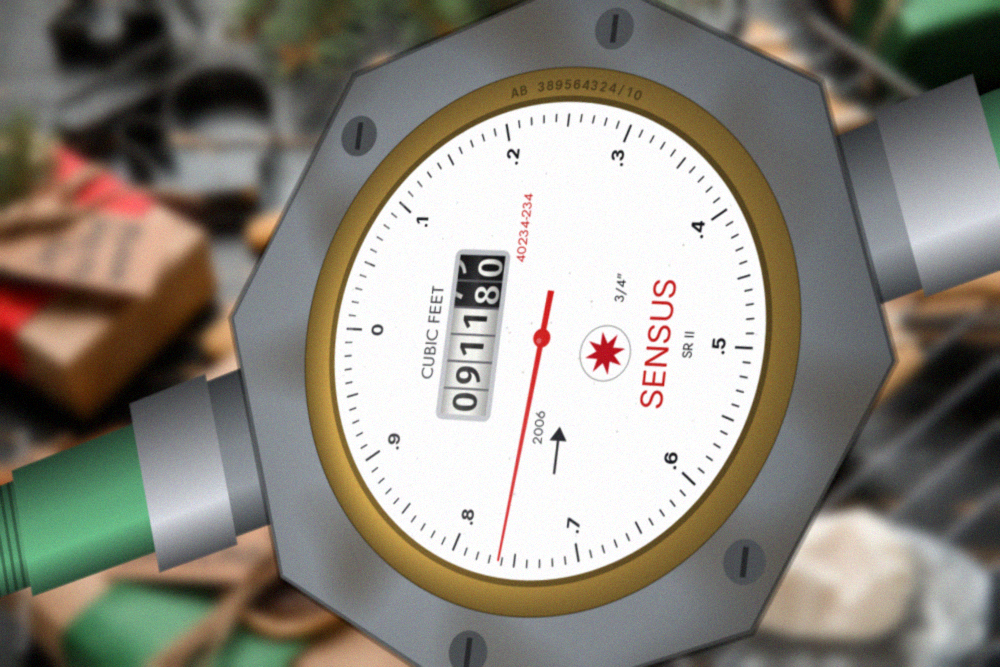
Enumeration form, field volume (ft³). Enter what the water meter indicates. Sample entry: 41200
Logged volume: 91179.76
